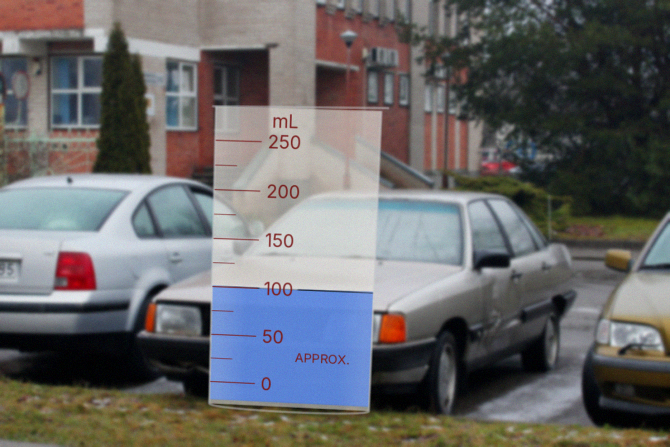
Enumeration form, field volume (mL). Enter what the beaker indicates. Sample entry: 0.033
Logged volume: 100
